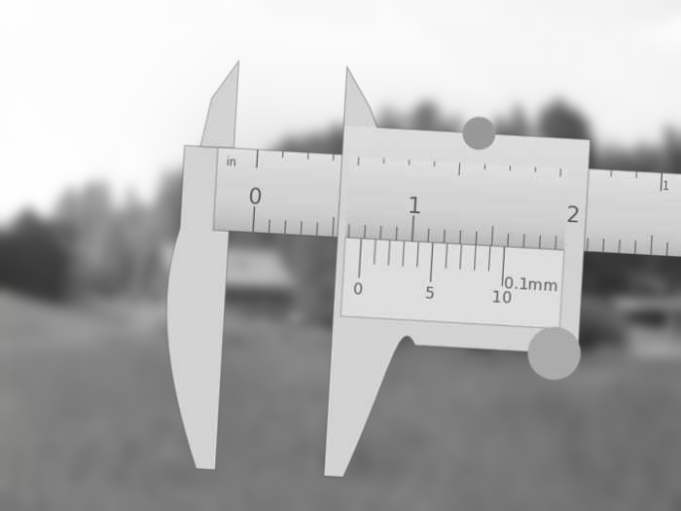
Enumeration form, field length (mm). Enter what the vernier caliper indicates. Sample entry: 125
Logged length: 6.8
